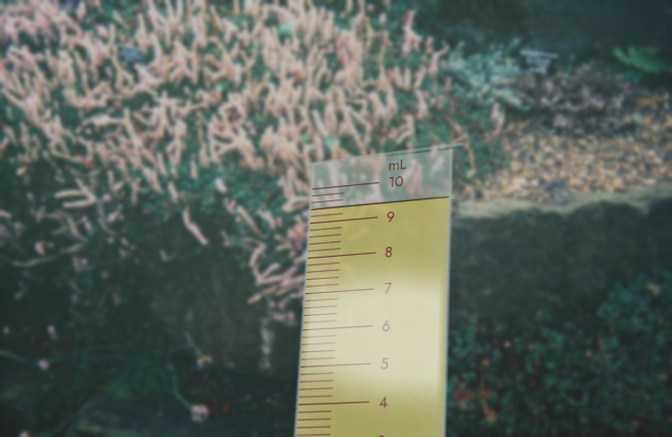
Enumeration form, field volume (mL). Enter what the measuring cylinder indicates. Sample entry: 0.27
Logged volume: 9.4
